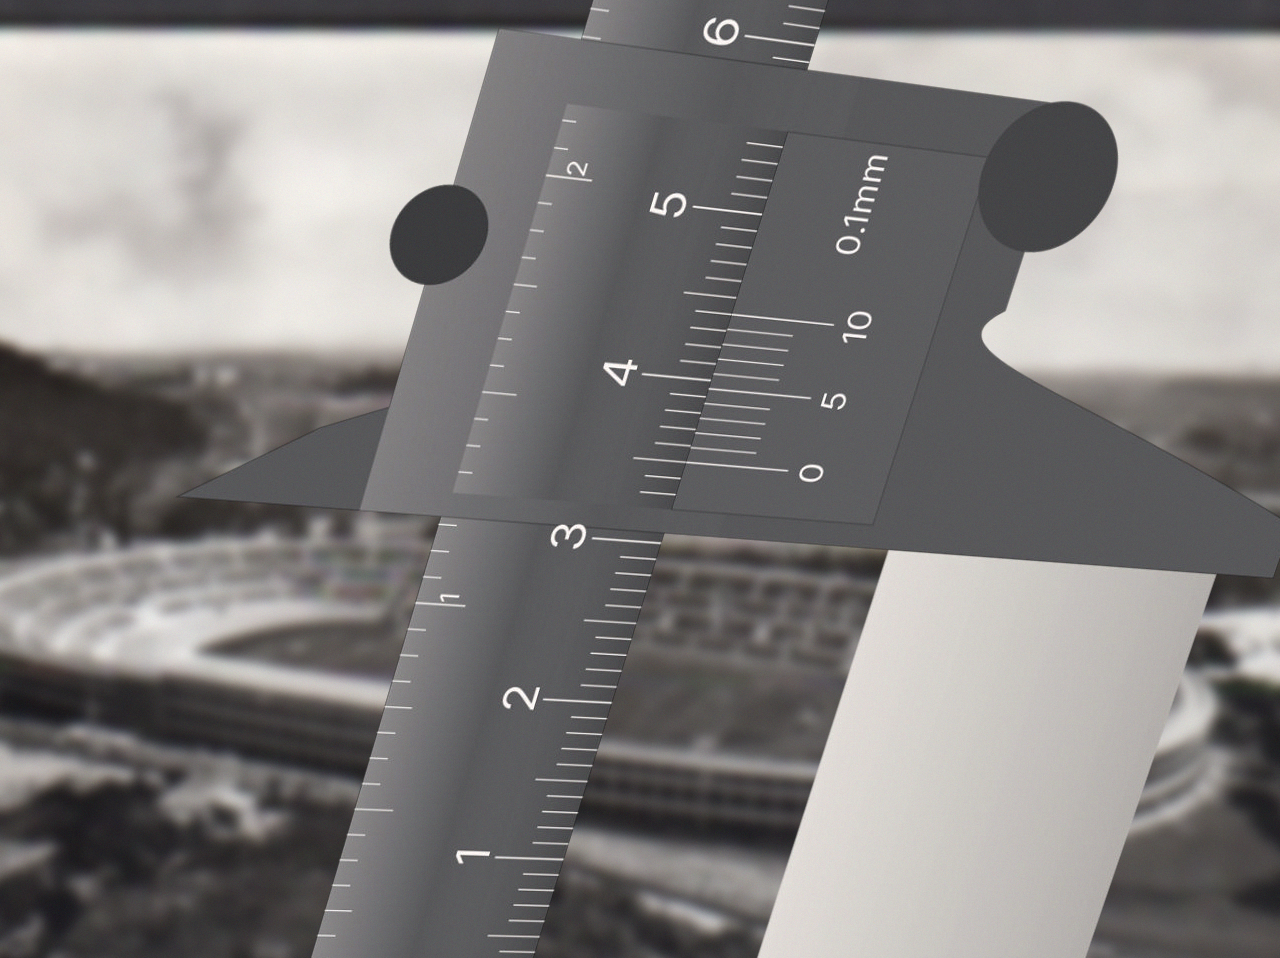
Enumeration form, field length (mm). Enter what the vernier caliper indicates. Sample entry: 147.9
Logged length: 35.0
